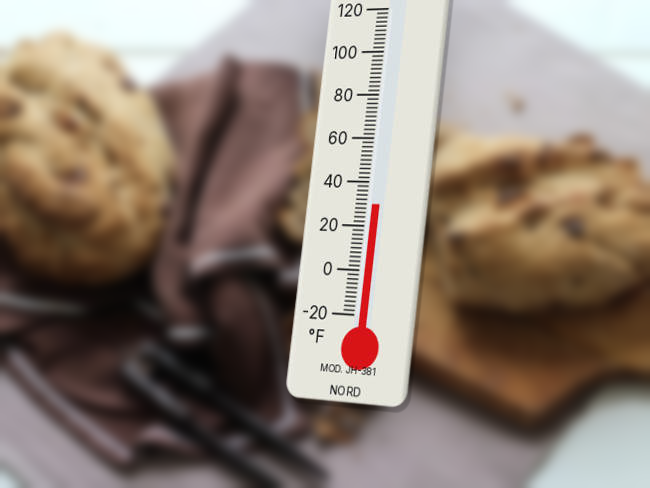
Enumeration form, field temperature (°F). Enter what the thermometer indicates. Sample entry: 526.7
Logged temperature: 30
